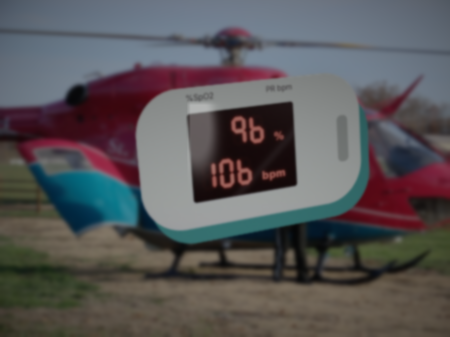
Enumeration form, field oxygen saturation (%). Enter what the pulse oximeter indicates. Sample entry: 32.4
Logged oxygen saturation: 96
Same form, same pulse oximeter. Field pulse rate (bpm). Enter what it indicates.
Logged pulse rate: 106
